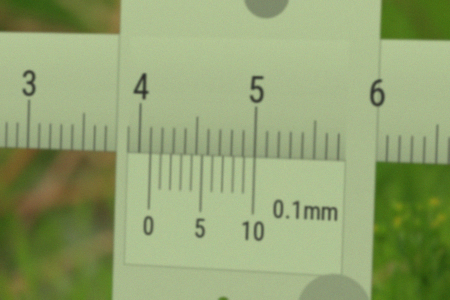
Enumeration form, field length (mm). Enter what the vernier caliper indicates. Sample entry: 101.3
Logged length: 41.0
